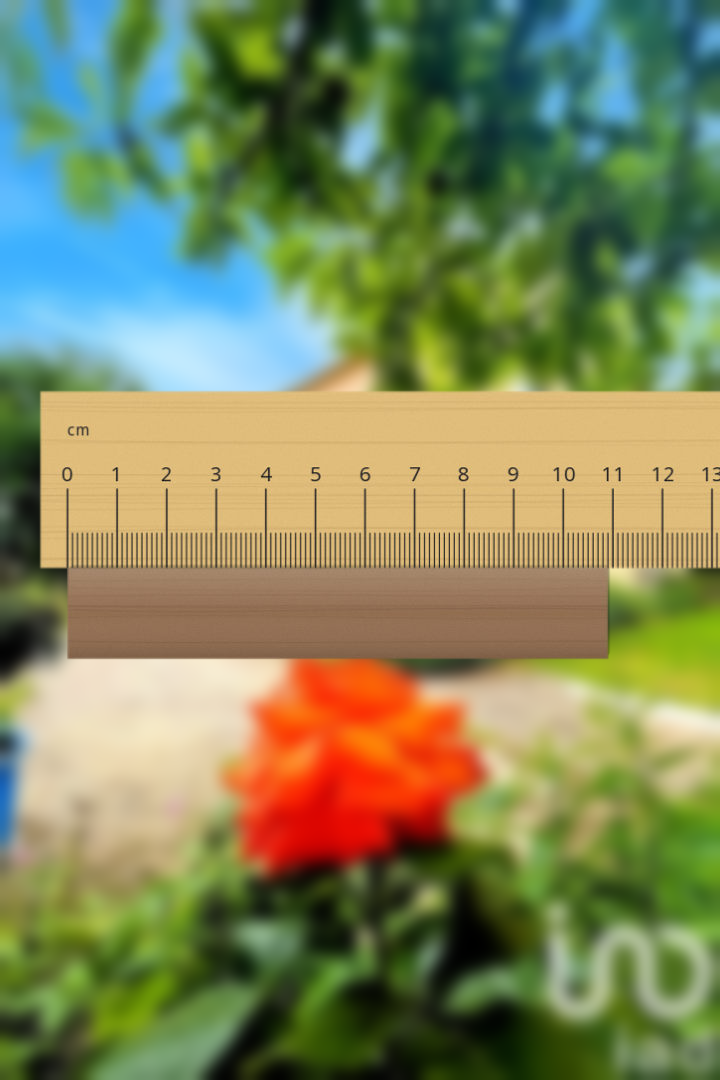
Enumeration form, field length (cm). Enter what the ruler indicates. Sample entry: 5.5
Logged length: 10.9
